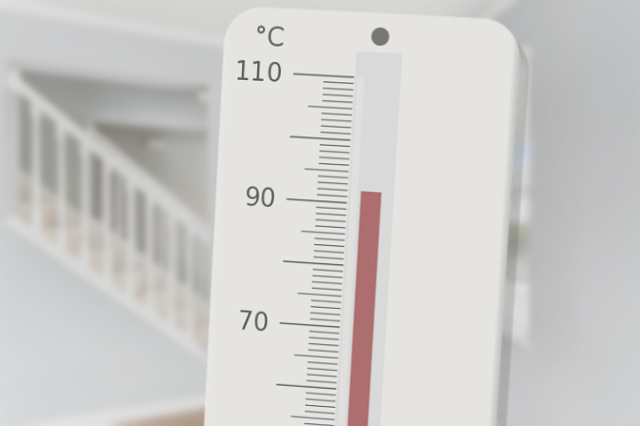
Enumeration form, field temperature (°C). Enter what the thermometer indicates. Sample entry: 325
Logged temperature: 92
